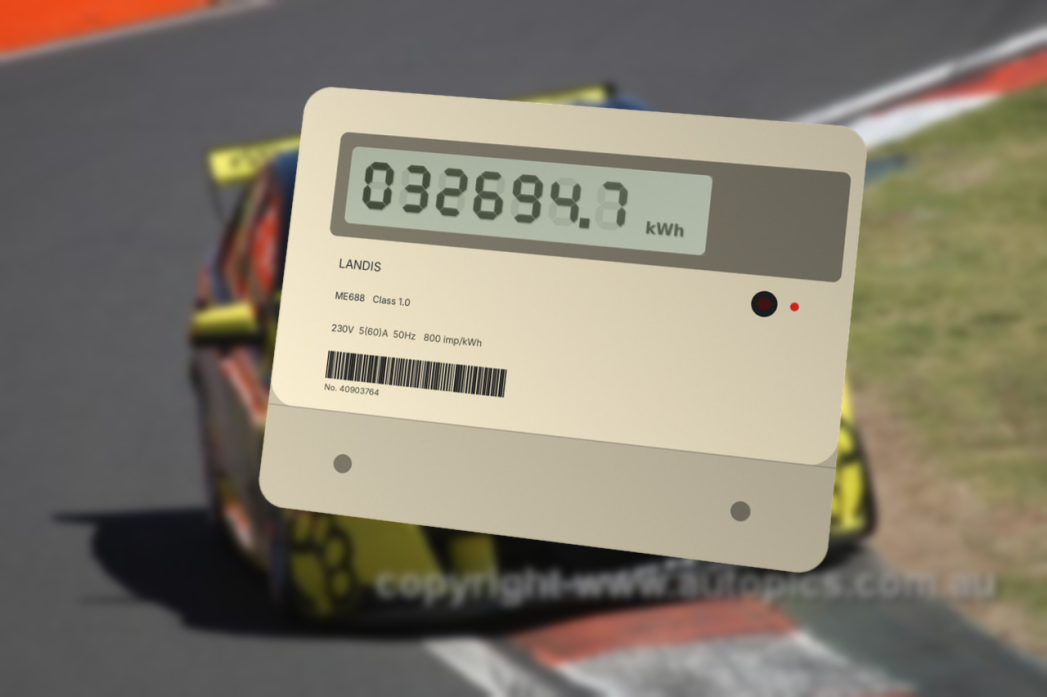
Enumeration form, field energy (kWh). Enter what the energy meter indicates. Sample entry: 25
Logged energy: 32694.7
